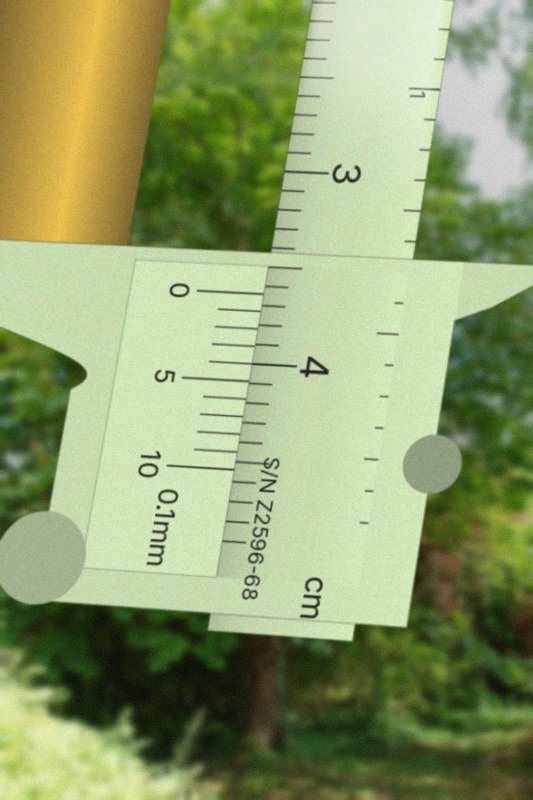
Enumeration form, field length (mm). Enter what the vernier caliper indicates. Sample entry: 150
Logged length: 36.4
